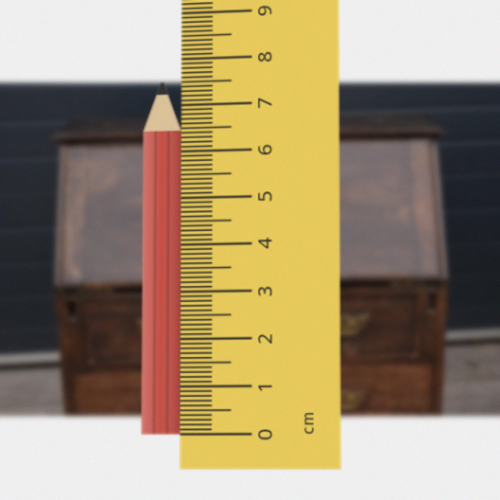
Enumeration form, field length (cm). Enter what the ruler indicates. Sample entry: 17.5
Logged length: 7.5
